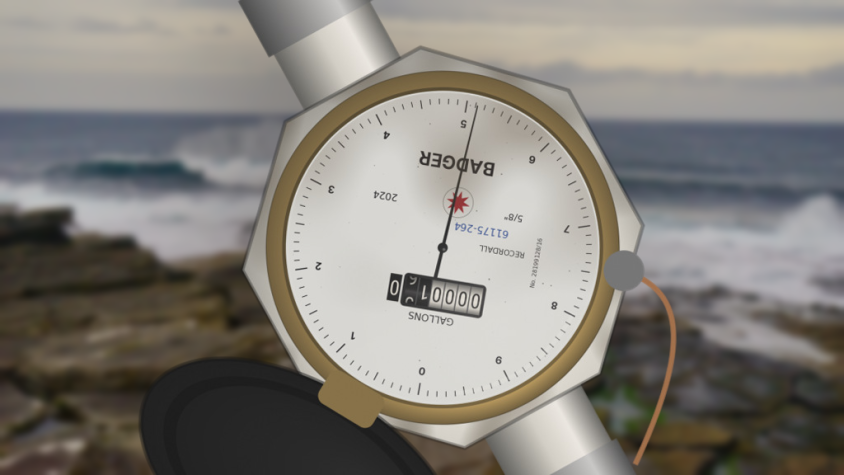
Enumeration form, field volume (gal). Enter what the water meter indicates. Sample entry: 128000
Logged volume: 155.1
